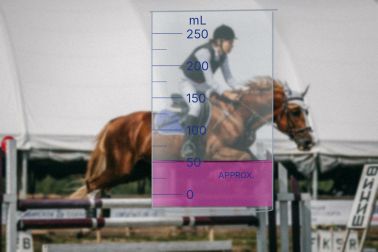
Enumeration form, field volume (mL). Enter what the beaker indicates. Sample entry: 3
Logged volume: 50
